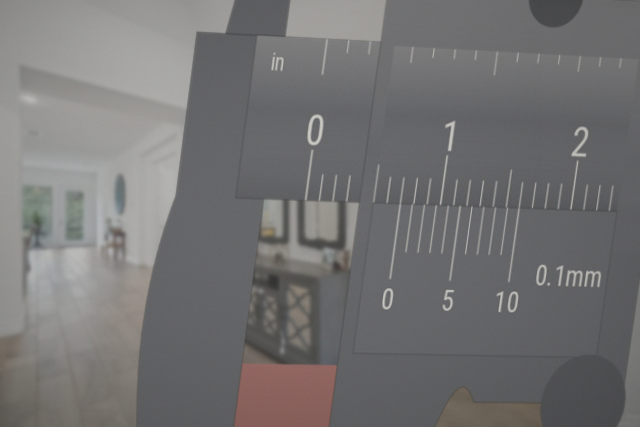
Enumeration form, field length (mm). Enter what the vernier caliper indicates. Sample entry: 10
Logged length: 7.0
